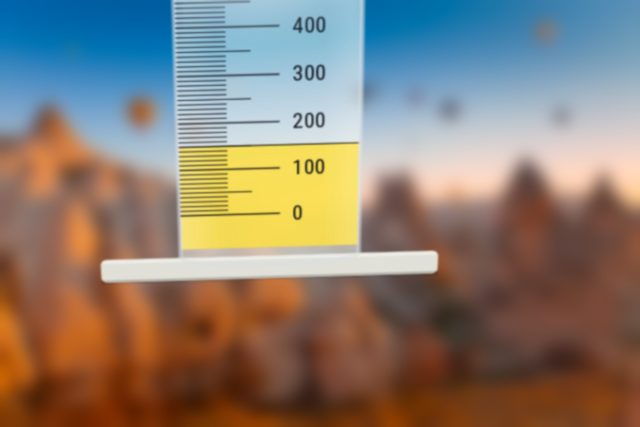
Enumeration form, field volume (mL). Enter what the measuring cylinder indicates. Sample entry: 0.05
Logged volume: 150
